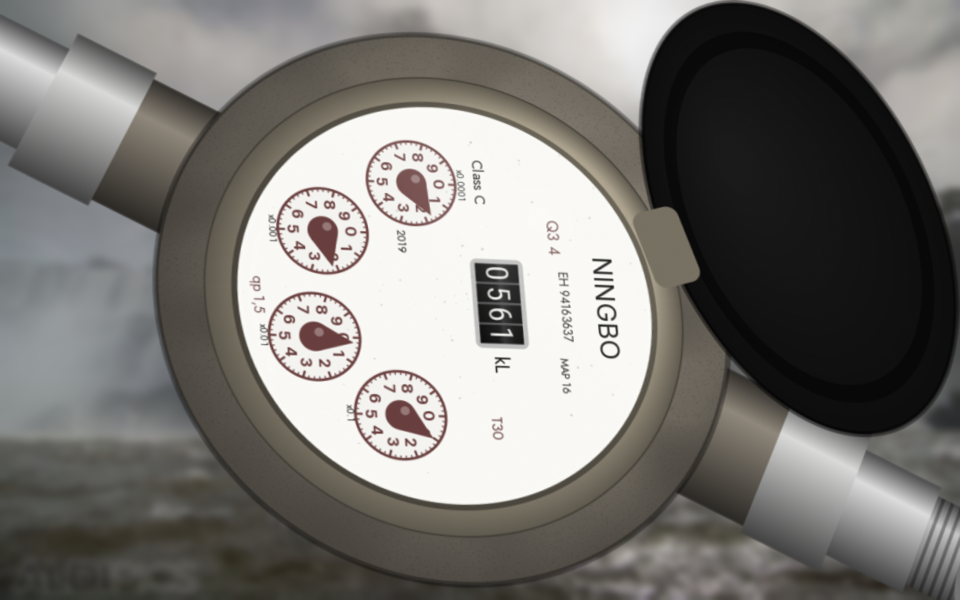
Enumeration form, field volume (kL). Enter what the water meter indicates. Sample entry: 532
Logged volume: 561.1021
